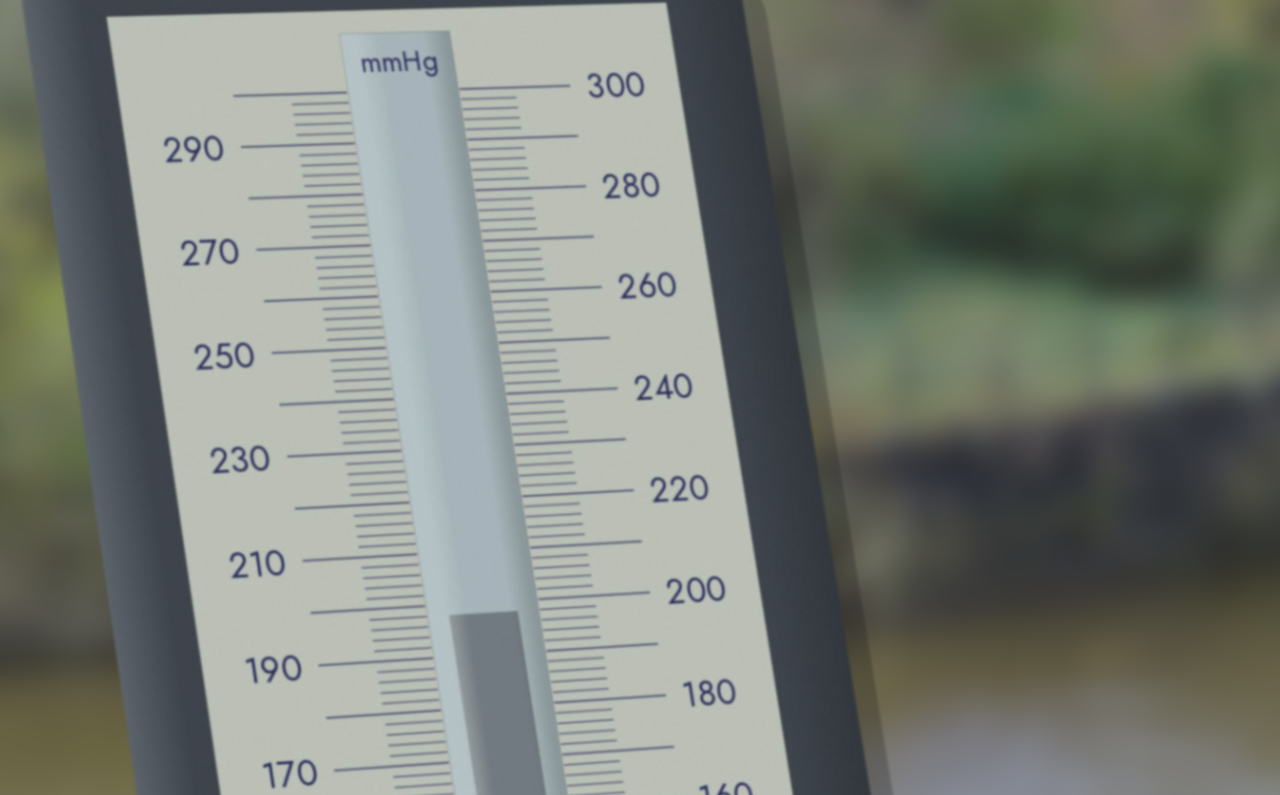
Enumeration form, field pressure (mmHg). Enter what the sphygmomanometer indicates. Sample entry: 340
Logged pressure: 198
